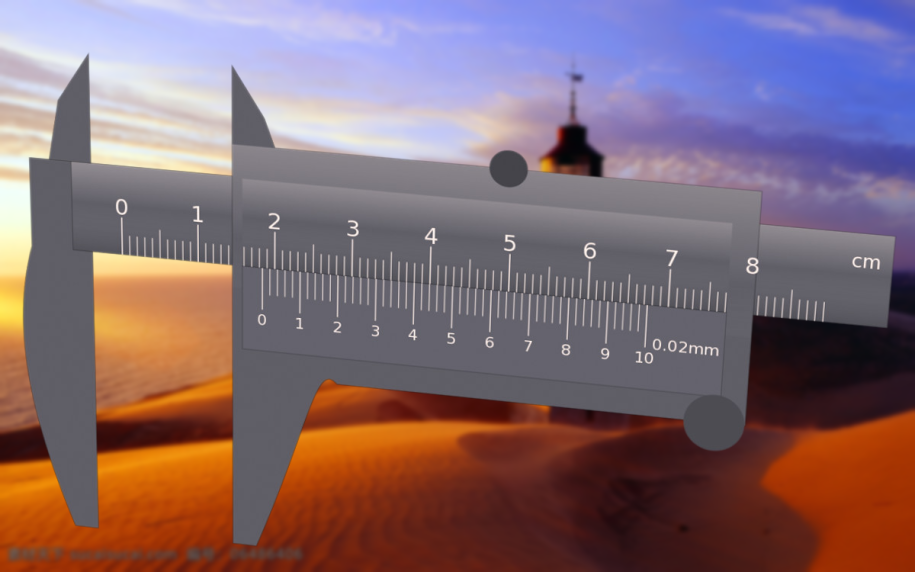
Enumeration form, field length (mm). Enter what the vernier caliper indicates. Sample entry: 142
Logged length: 18.4
